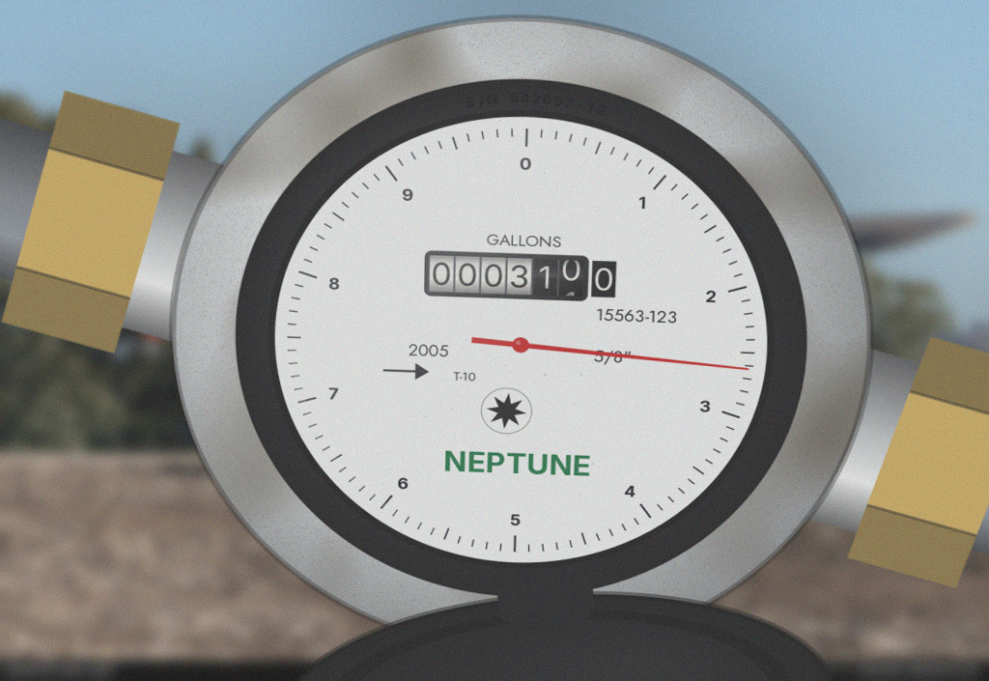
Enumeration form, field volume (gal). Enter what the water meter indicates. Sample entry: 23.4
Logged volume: 3102.6
